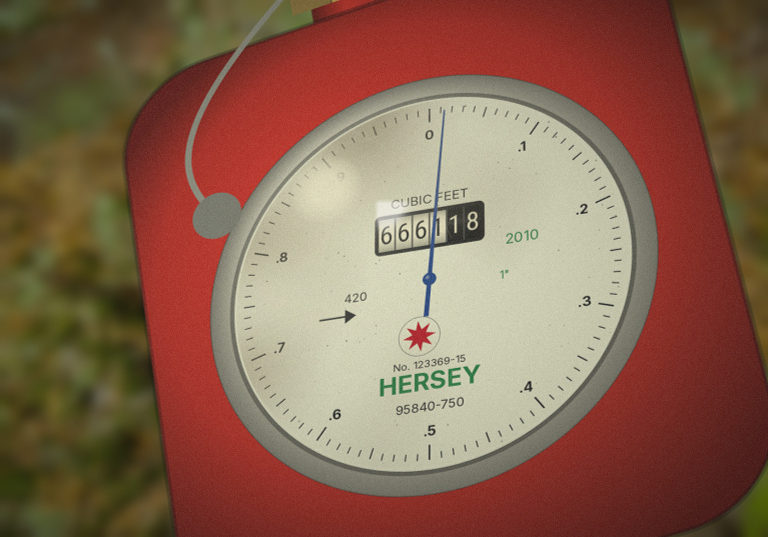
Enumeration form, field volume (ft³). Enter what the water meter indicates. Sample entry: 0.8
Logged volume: 666118.01
